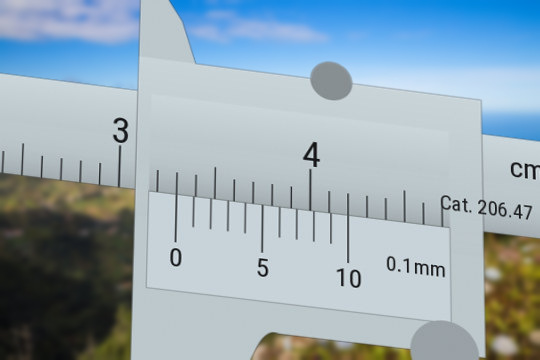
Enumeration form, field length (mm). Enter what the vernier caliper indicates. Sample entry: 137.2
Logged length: 33.0
